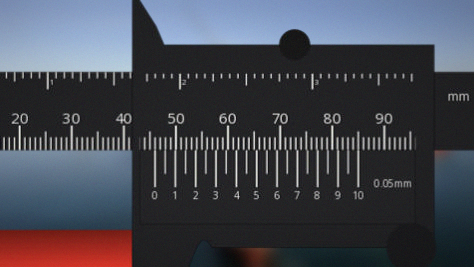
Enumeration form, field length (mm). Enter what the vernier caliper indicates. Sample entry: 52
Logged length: 46.0
